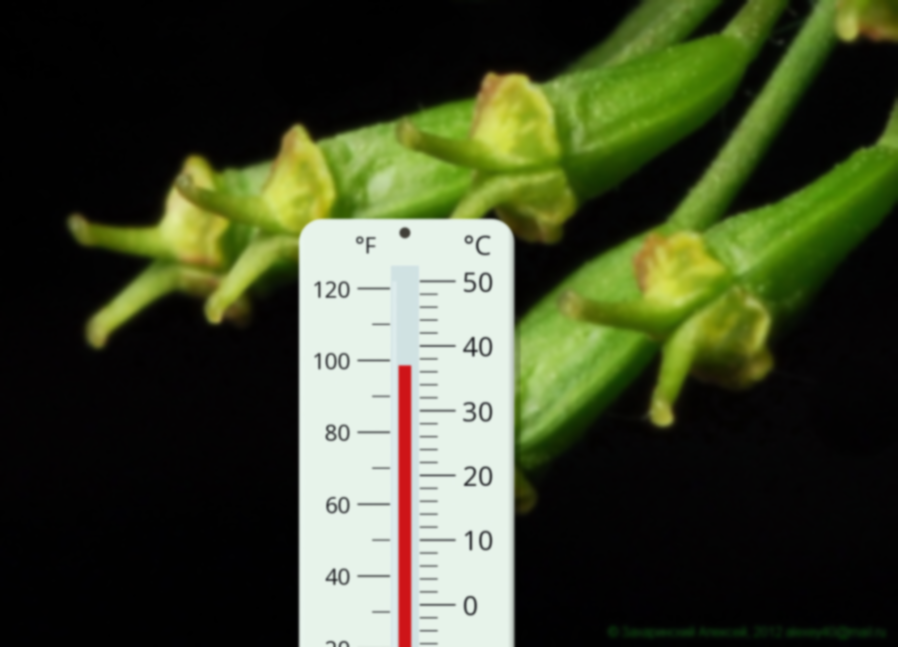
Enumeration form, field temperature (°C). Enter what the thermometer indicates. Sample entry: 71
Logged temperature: 37
